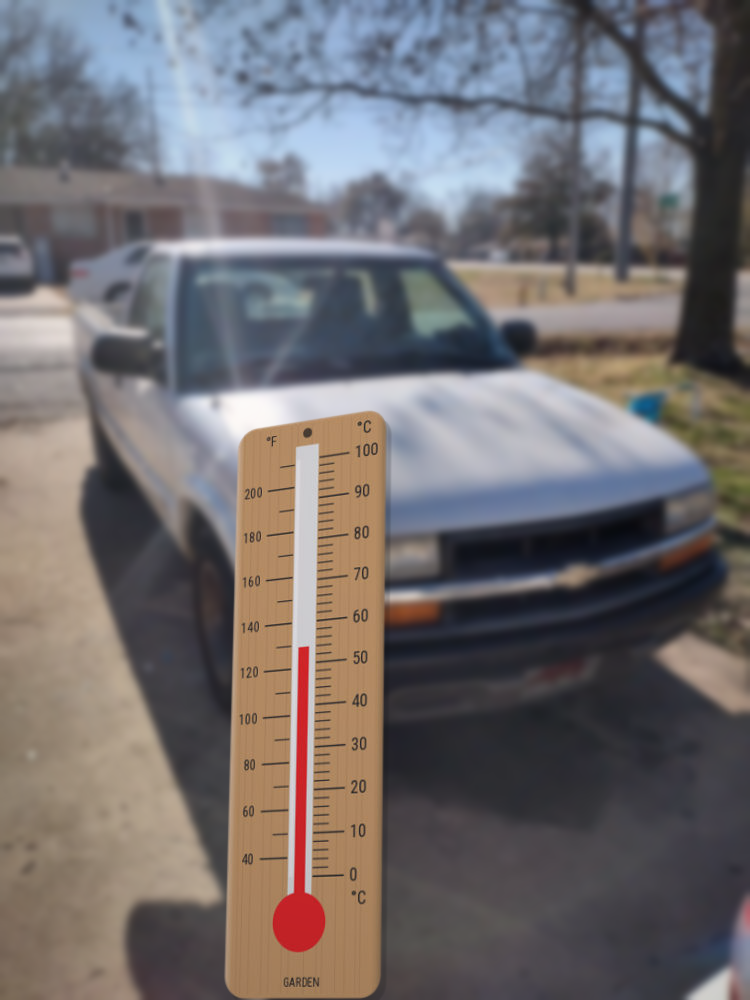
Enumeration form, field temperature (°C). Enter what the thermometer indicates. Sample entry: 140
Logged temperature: 54
